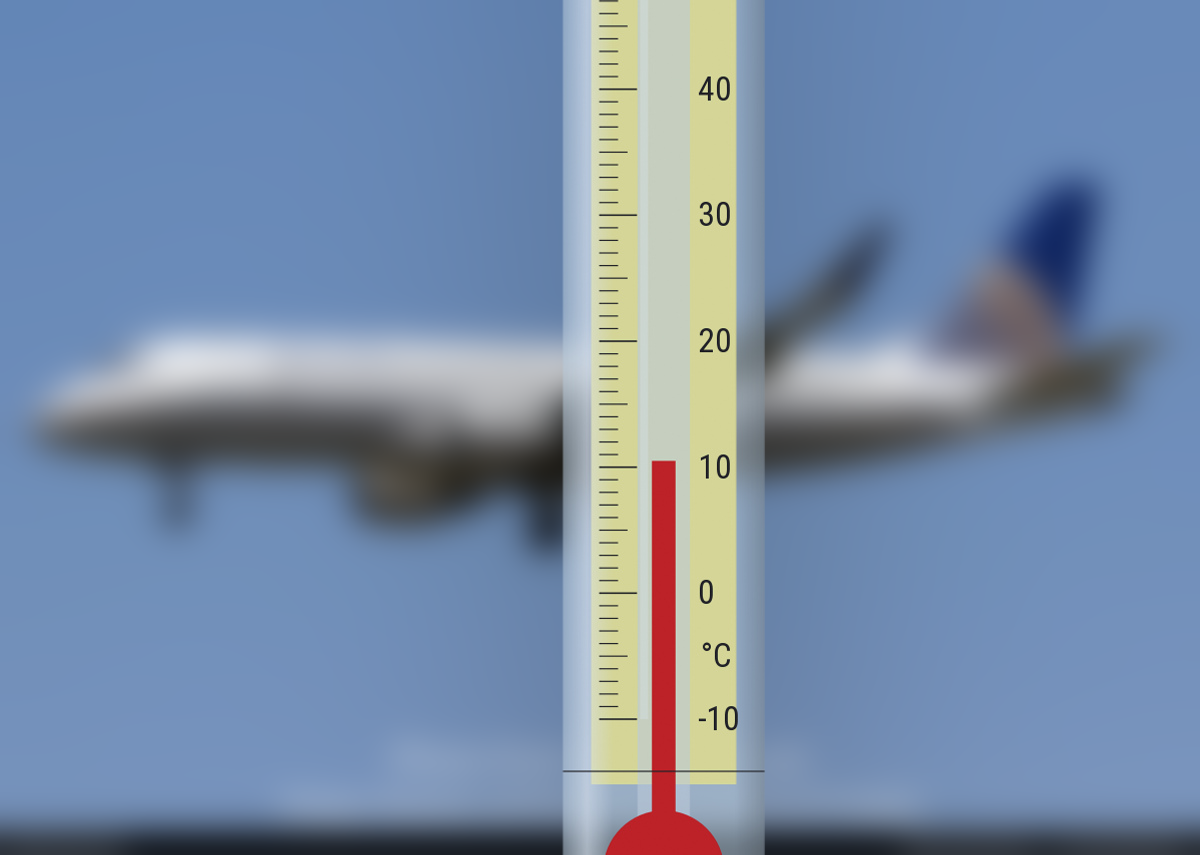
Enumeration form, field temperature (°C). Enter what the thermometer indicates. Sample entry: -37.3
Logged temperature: 10.5
